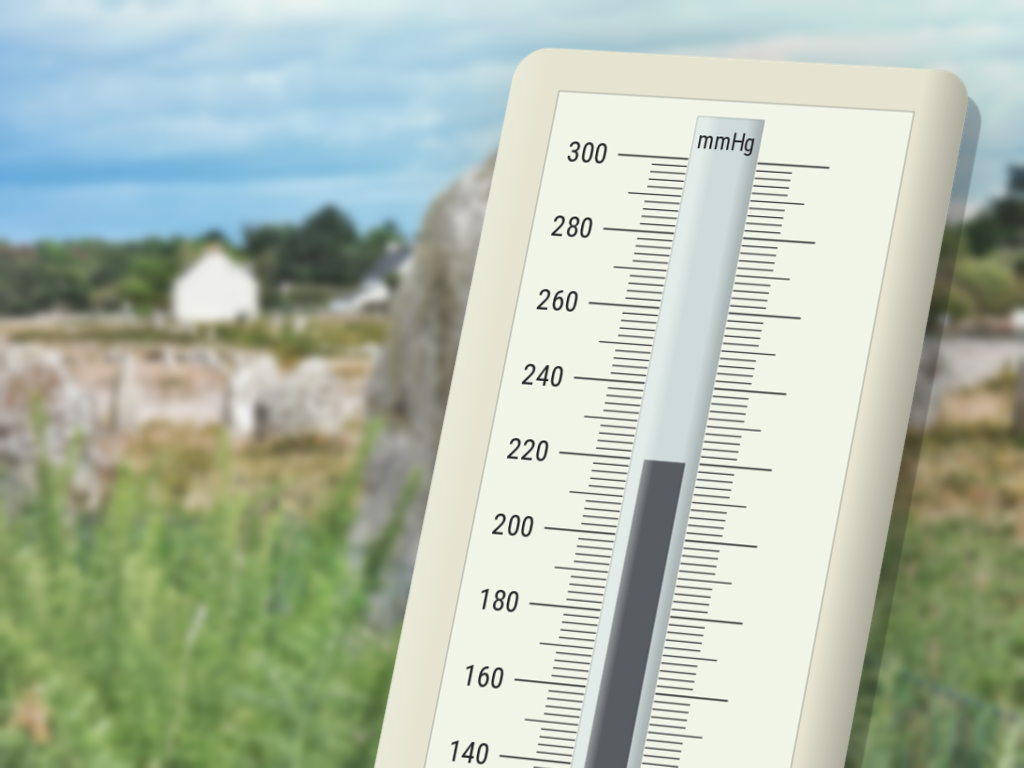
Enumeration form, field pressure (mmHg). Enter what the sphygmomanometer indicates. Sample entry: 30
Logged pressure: 220
